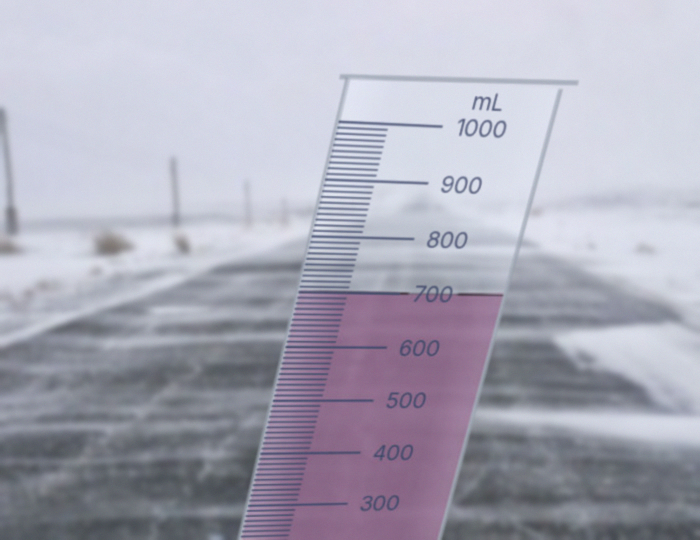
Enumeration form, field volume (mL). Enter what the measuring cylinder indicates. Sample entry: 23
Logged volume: 700
